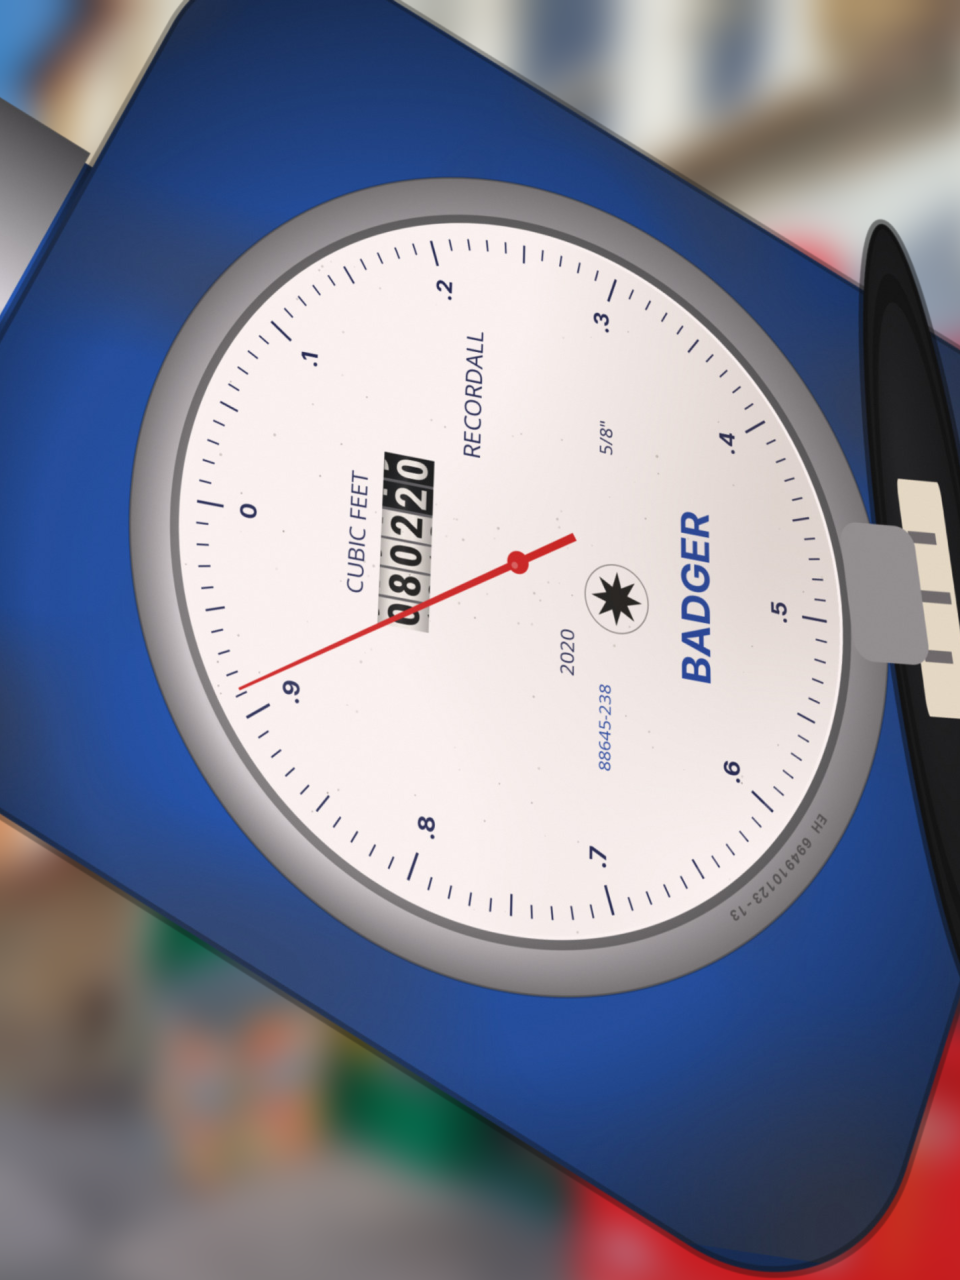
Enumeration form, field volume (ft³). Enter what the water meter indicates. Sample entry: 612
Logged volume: 80219.91
